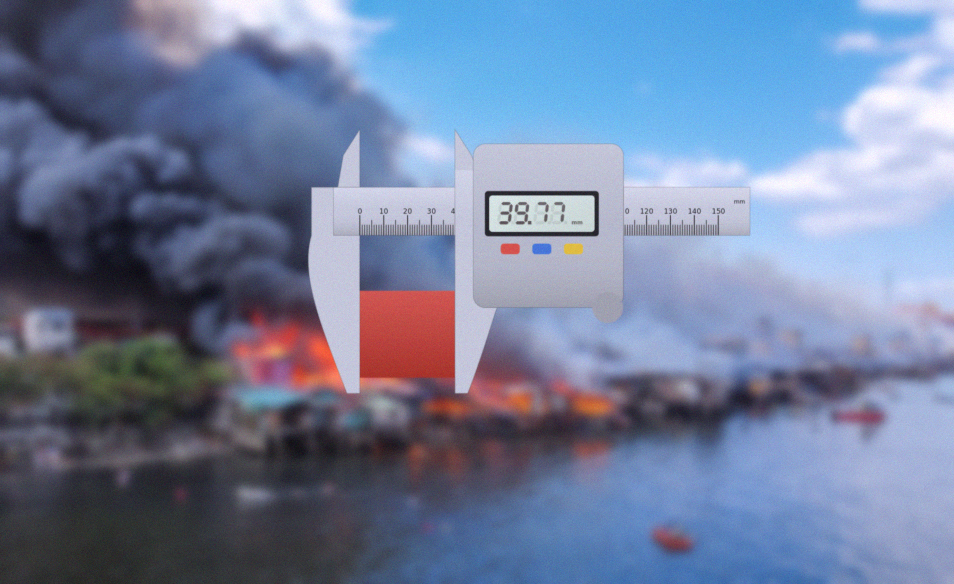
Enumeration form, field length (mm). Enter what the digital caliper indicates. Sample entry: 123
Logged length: 39.77
